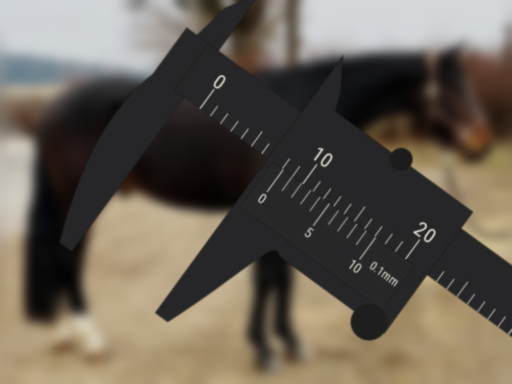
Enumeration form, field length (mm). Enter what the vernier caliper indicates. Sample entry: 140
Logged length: 8.1
